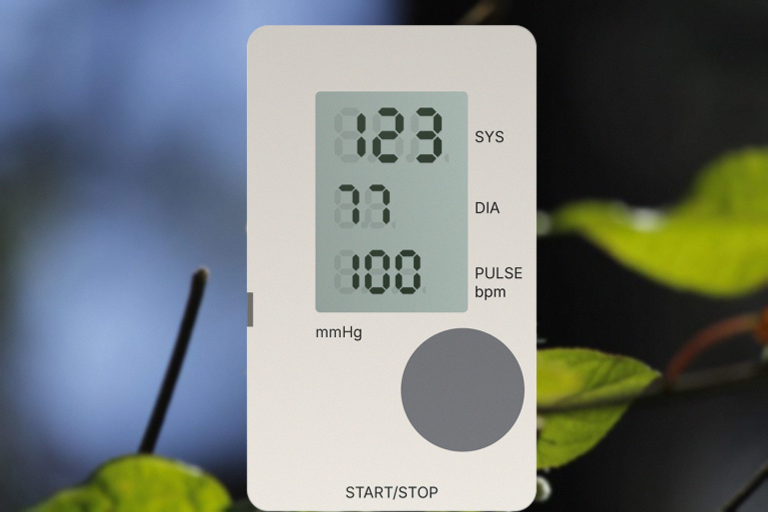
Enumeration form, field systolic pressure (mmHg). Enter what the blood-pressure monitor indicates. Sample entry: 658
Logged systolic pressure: 123
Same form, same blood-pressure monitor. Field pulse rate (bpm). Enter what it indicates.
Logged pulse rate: 100
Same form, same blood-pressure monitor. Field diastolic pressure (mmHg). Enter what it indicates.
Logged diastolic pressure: 77
